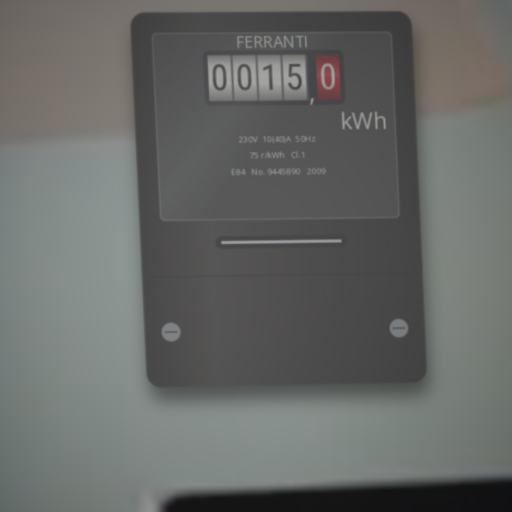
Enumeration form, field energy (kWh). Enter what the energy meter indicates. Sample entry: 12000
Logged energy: 15.0
